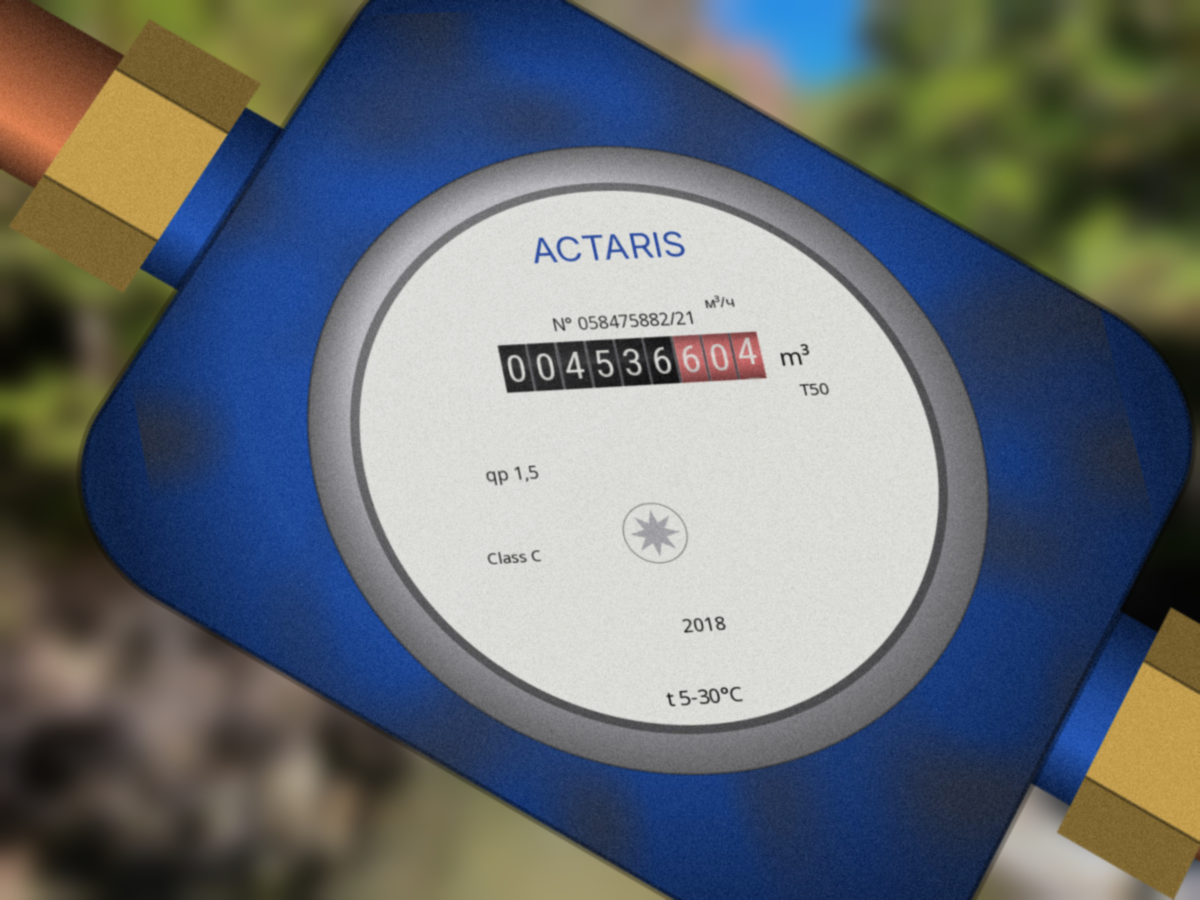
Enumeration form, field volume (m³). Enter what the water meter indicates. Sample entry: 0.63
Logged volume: 4536.604
